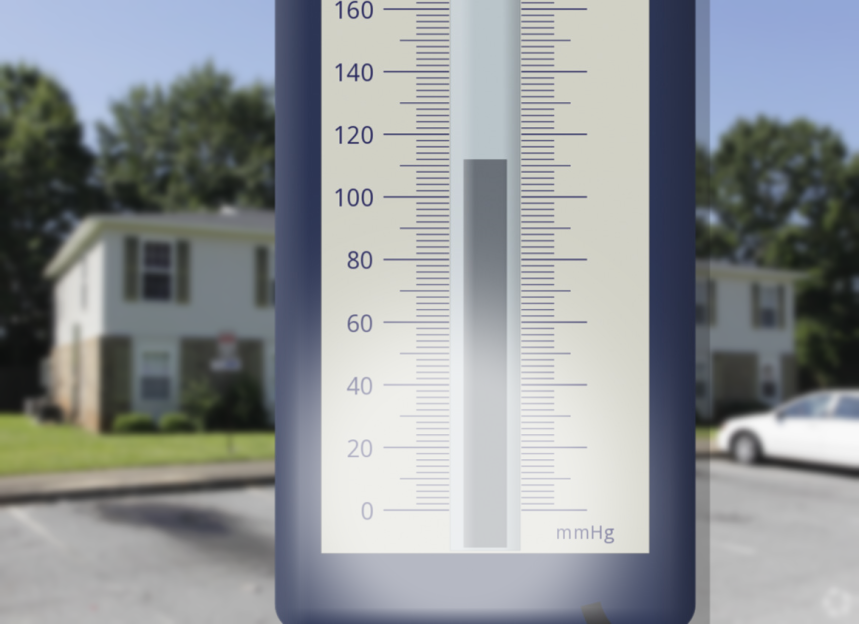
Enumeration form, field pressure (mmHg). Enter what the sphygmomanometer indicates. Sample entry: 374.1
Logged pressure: 112
